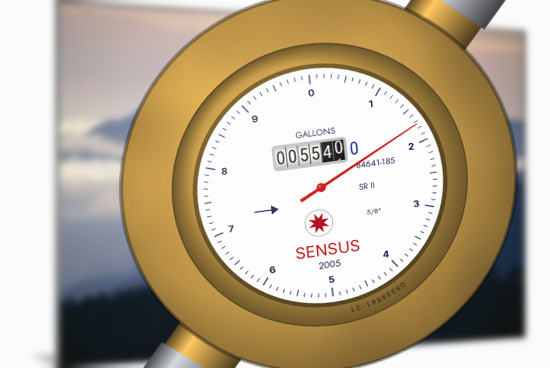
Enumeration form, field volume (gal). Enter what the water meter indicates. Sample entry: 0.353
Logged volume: 55401.7
